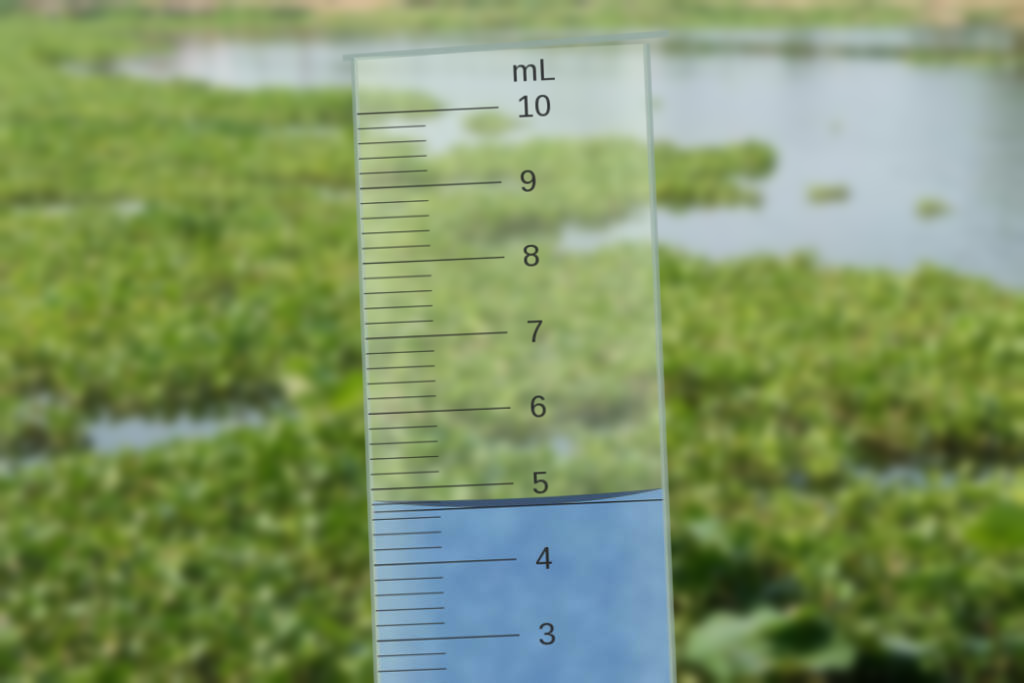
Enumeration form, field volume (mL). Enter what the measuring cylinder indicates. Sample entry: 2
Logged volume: 4.7
